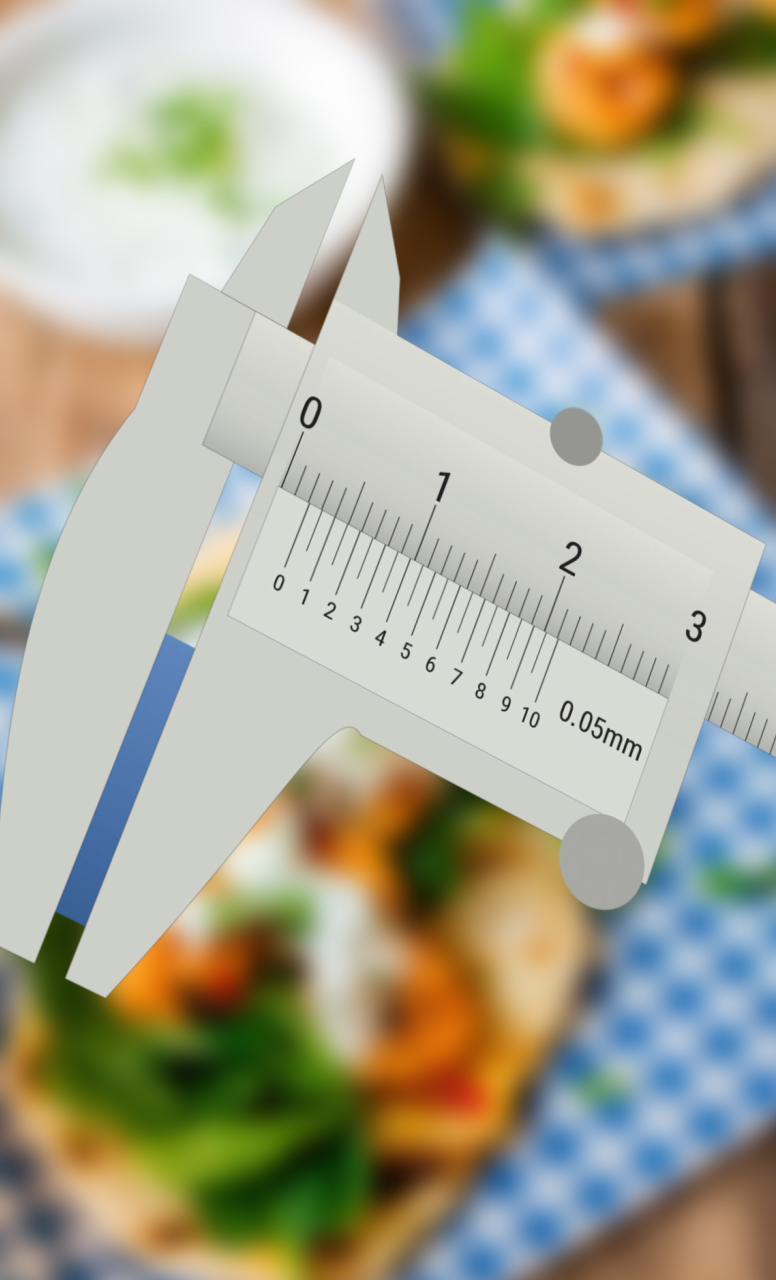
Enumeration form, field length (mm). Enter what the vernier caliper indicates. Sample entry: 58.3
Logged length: 2.1
